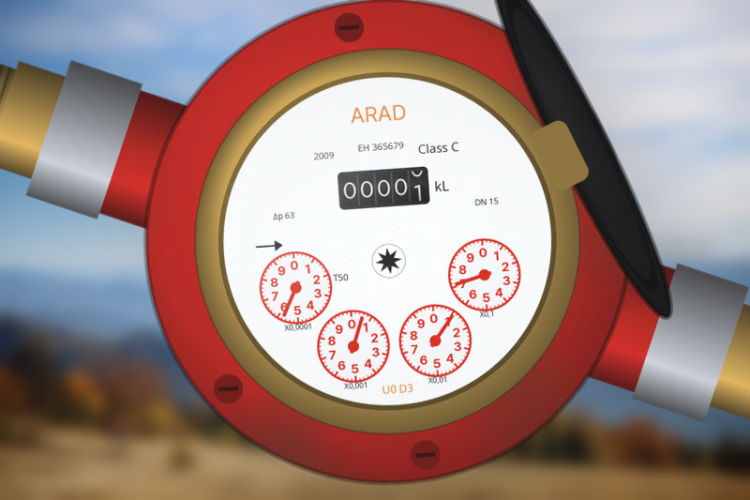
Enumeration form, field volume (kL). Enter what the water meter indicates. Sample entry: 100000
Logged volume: 0.7105
